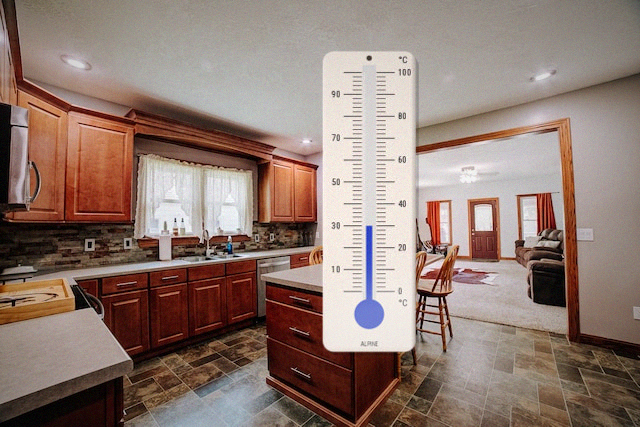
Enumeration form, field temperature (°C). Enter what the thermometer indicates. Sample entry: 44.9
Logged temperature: 30
